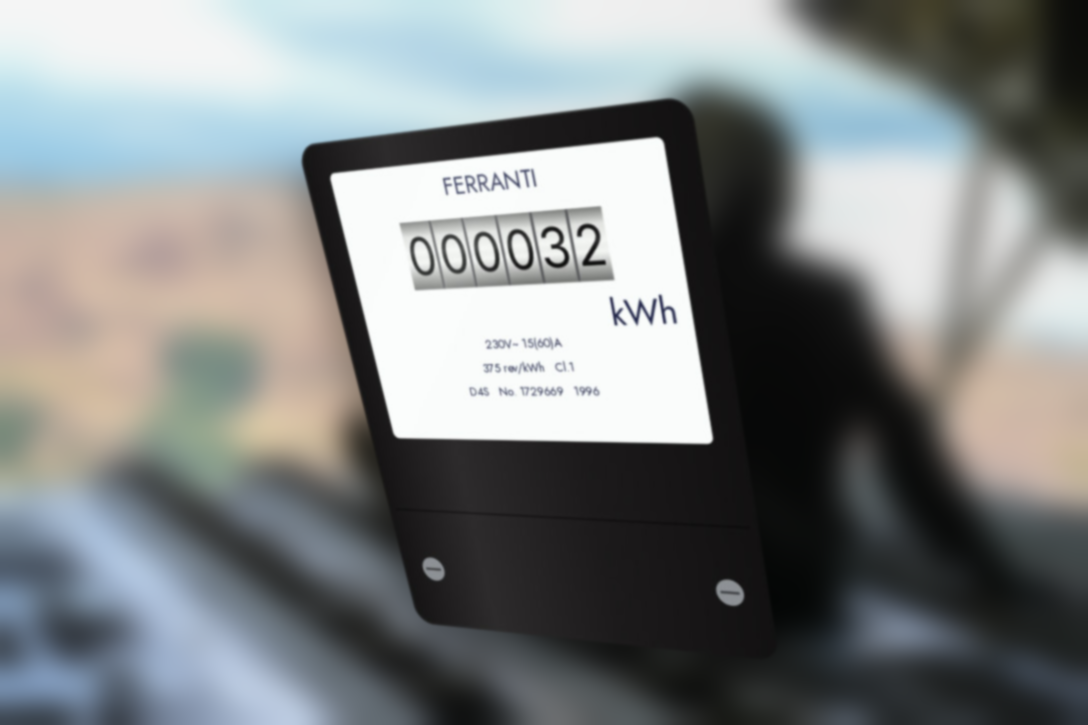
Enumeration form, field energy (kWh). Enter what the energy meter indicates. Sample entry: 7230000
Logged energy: 32
